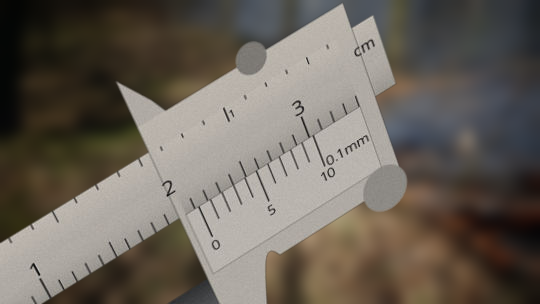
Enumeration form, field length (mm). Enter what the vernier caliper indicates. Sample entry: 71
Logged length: 21.3
